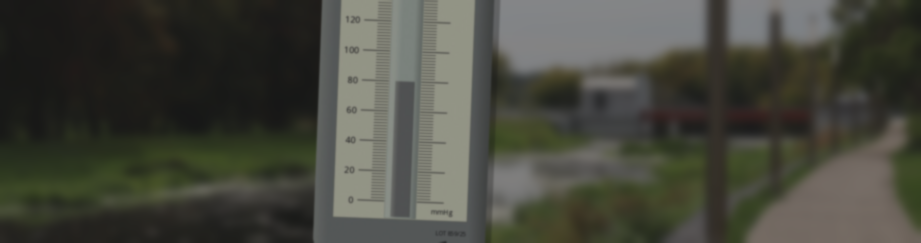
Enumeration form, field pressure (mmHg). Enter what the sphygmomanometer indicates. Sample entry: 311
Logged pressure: 80
